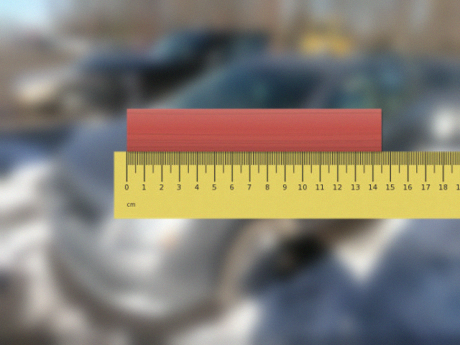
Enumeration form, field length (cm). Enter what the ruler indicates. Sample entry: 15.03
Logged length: 14.5
